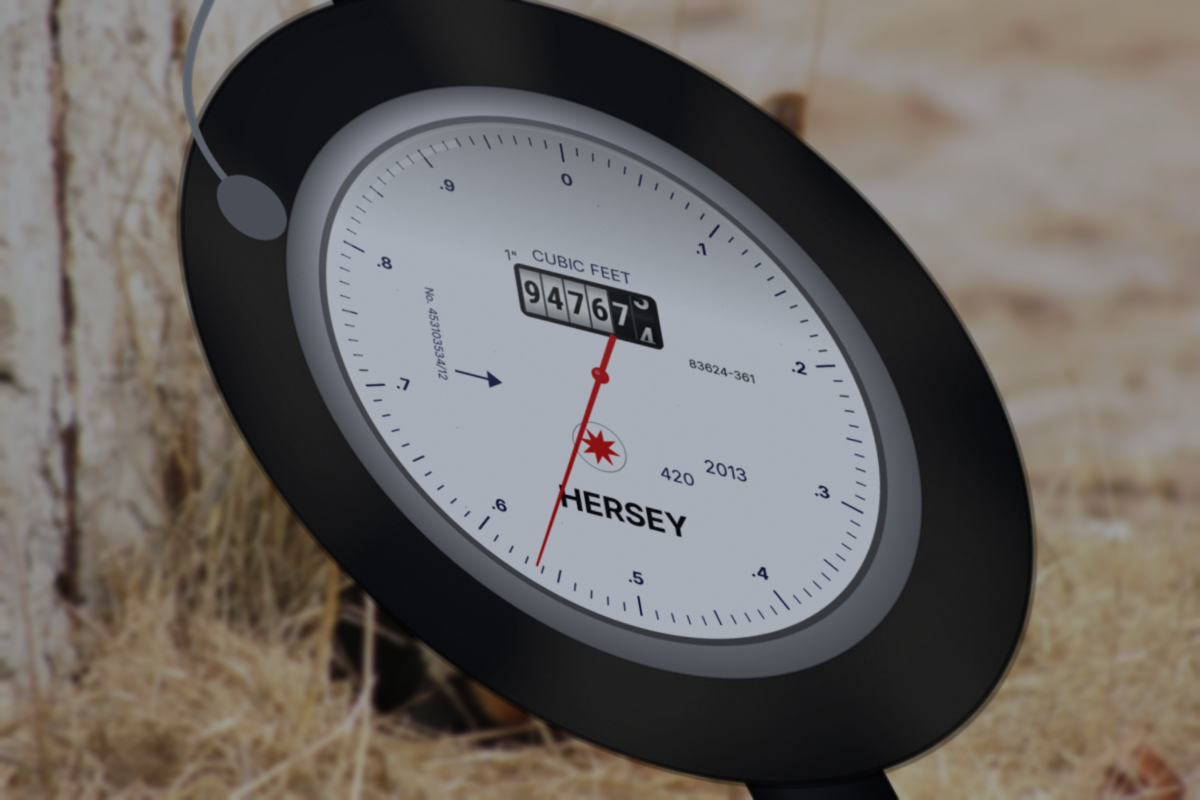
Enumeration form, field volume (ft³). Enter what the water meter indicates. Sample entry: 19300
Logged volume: 947673.56
